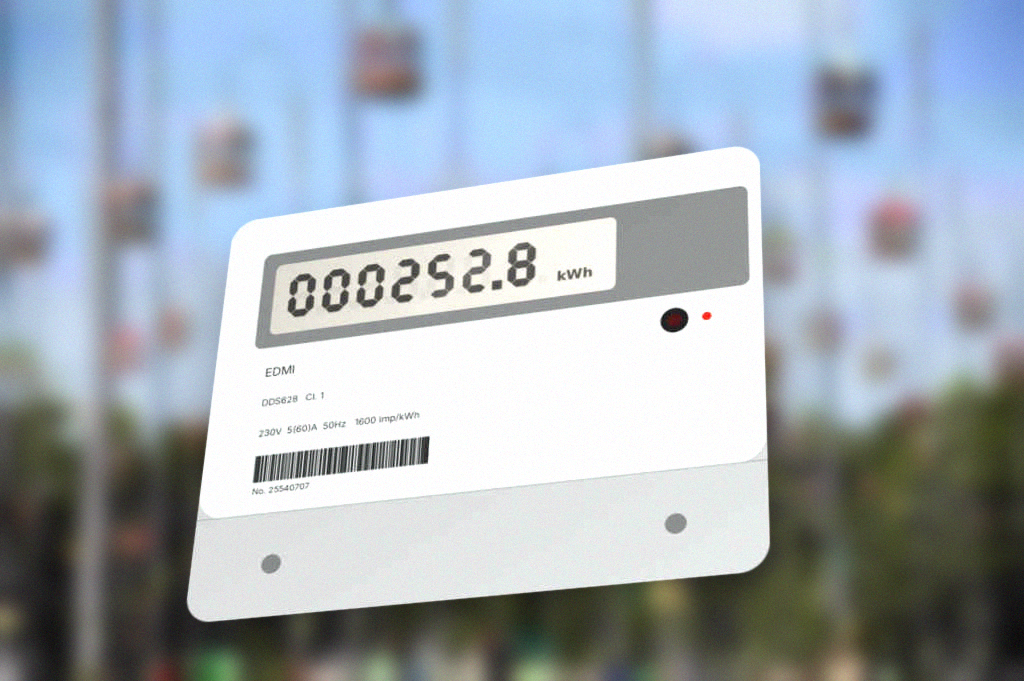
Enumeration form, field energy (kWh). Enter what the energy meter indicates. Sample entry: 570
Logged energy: 252.8
